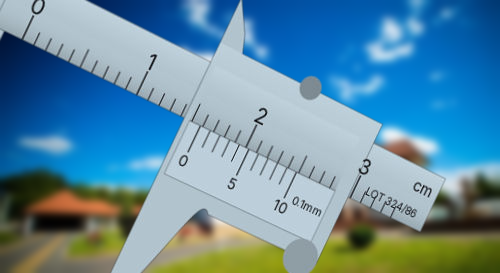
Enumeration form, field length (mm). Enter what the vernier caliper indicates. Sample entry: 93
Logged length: 15.8
